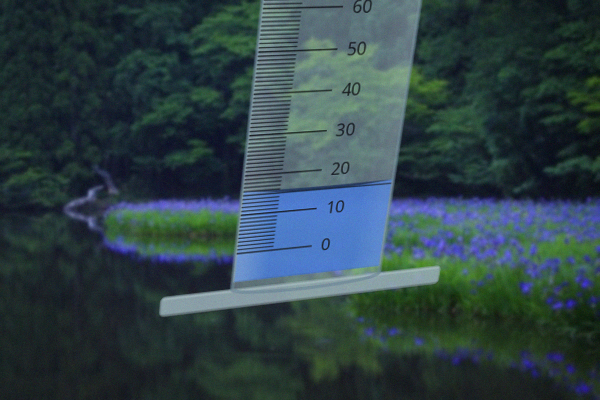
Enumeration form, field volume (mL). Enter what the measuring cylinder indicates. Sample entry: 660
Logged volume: 15
